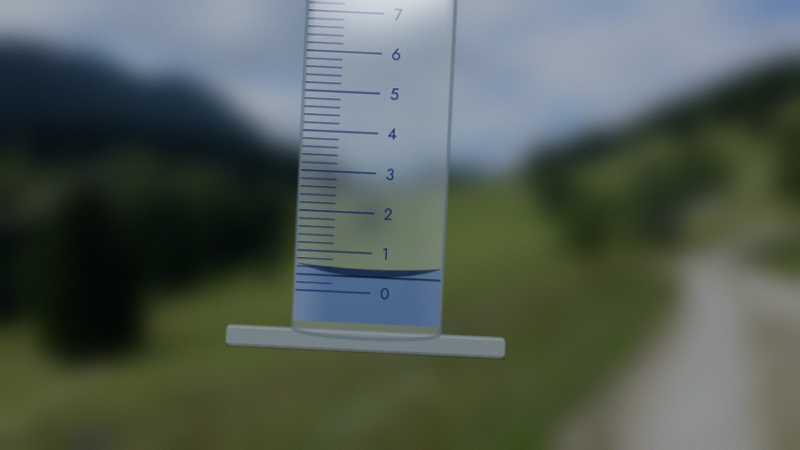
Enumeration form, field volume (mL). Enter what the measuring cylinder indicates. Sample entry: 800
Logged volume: 0.4
